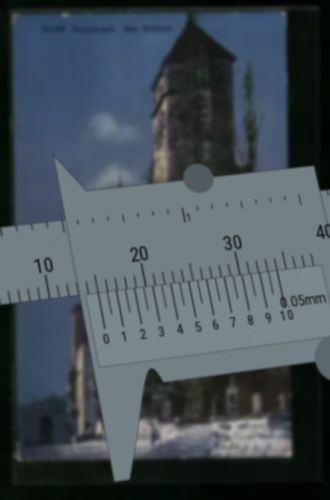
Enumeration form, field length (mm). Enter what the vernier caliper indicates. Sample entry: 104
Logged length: 15.0
